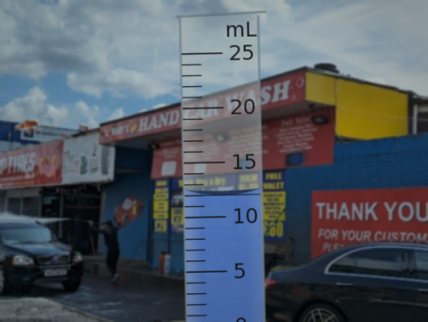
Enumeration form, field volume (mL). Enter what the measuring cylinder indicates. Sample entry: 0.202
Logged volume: 12
